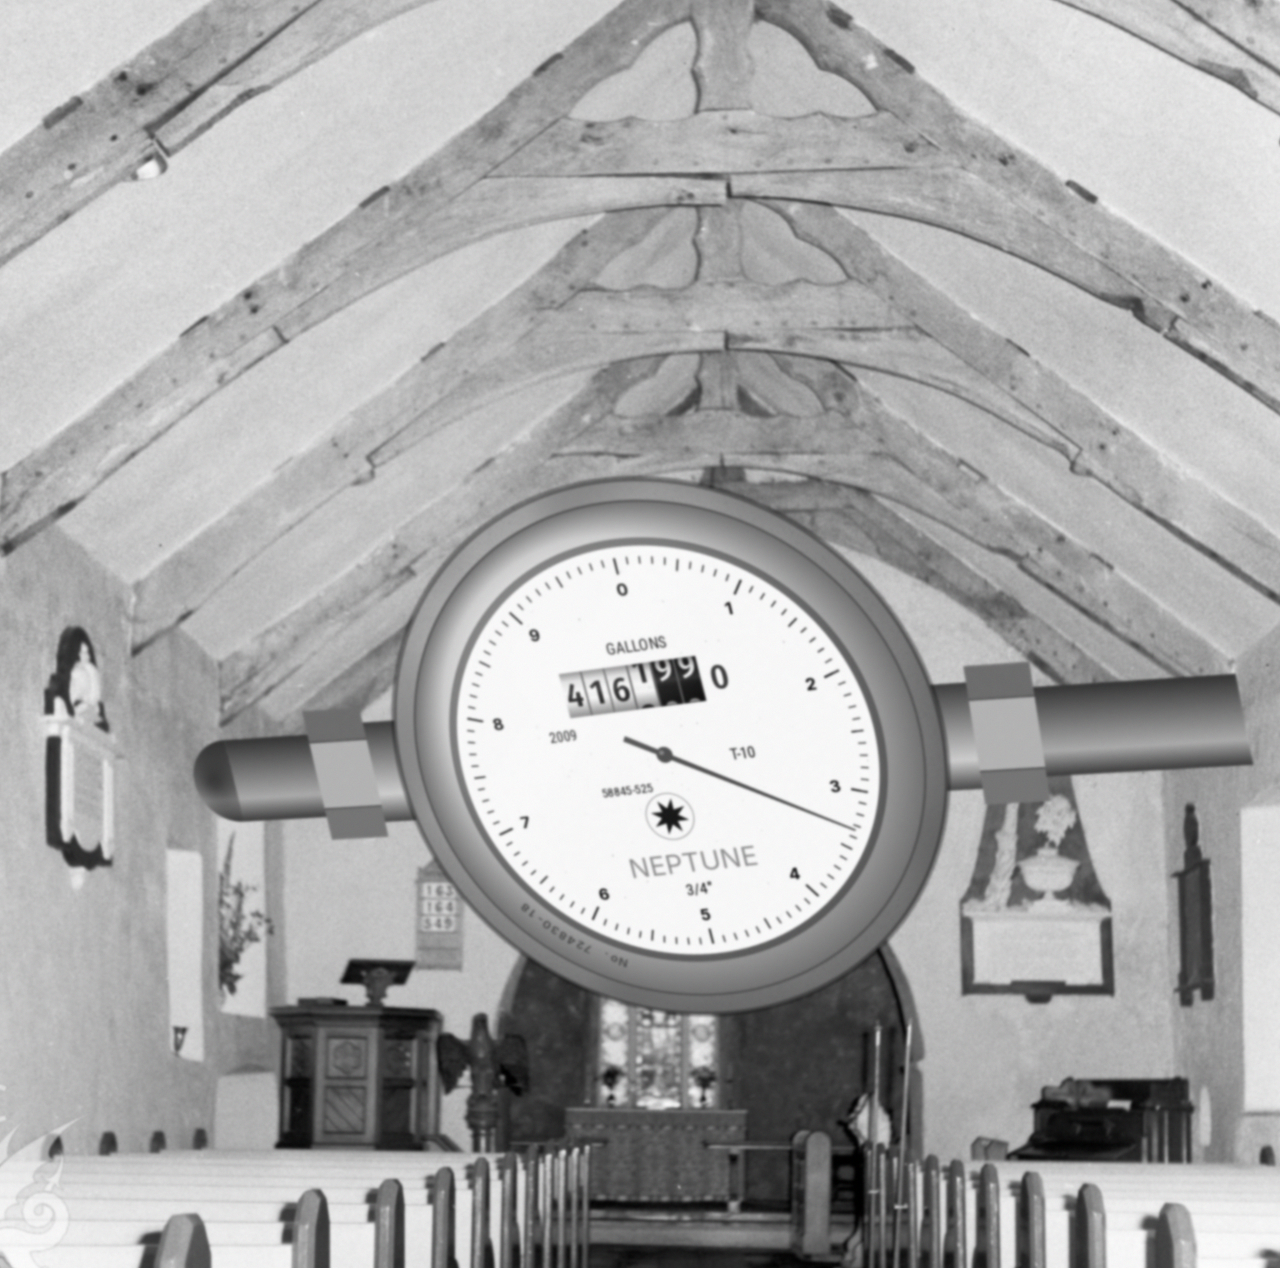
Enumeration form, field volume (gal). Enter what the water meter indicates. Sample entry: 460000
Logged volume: 4161993.3
